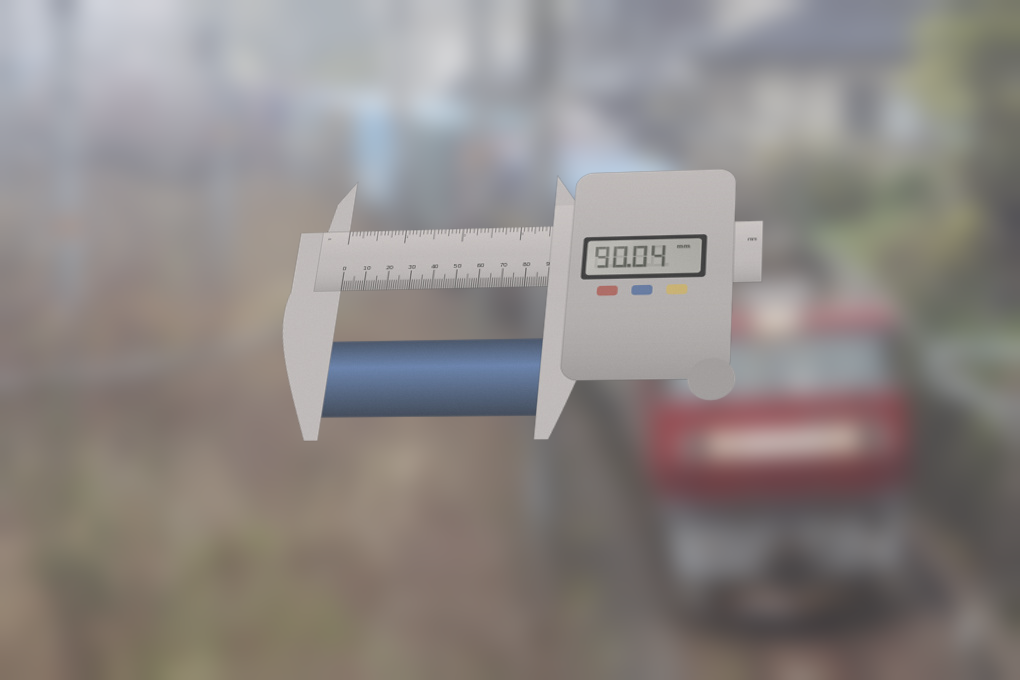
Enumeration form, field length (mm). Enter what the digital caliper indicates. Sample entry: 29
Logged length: 90.04
